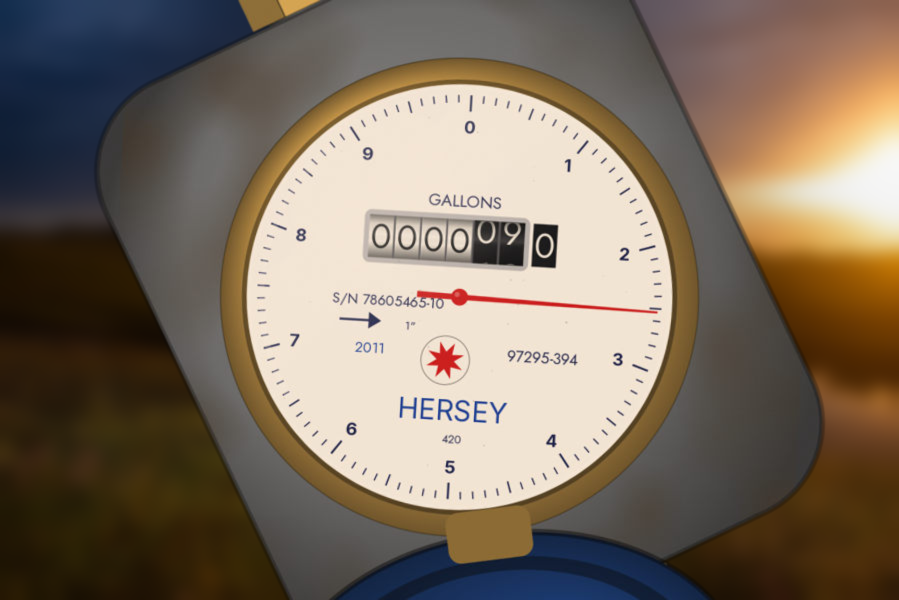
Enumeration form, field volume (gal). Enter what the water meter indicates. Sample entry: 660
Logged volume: 92.5
